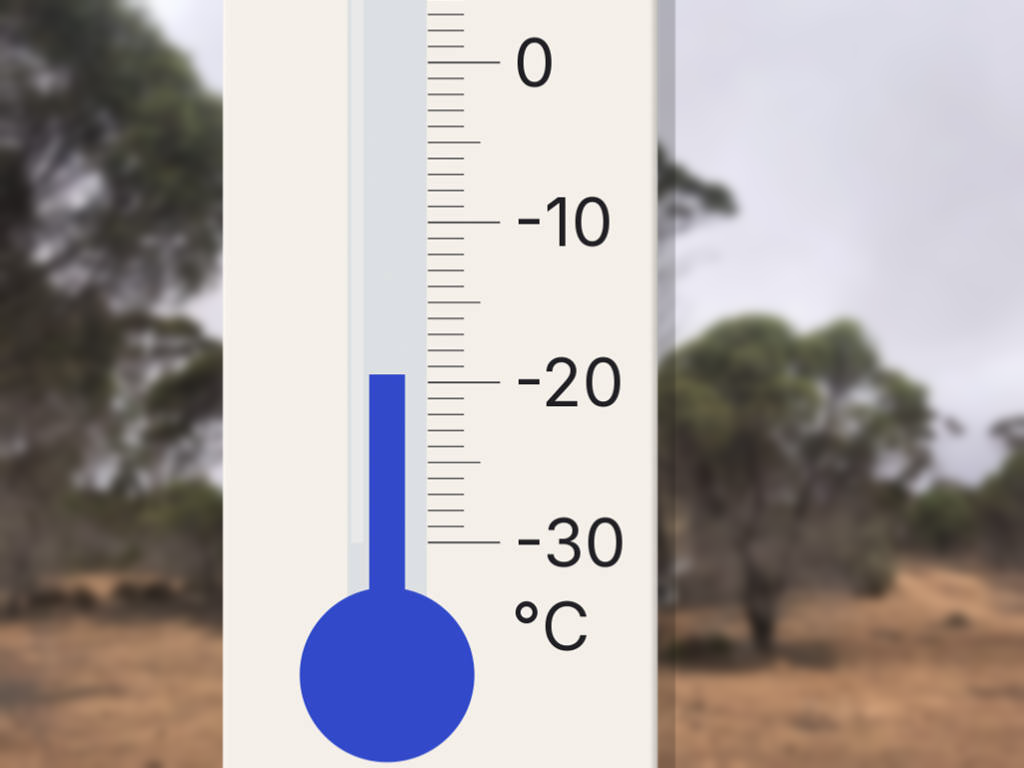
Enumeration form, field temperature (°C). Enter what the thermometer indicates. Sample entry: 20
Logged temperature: -19.5
